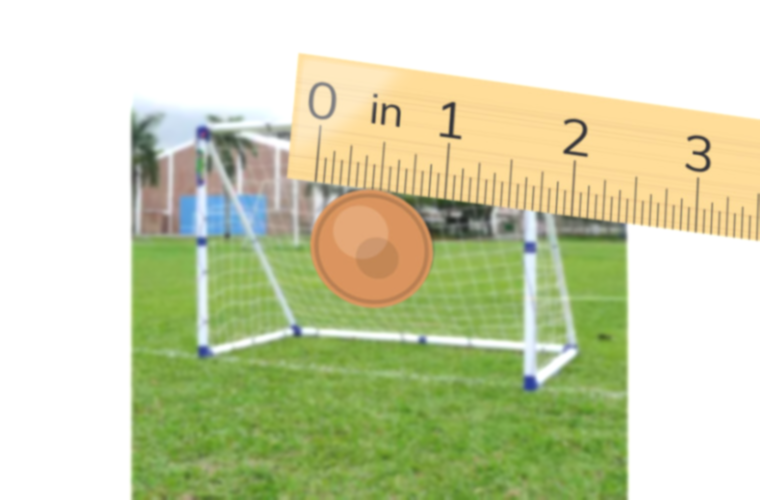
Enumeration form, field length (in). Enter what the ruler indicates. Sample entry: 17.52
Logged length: 0.9375
